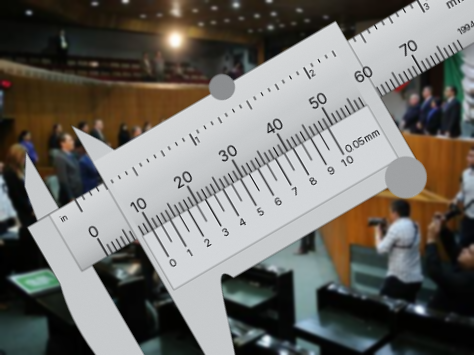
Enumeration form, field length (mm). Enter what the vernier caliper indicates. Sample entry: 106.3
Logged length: 10.0
